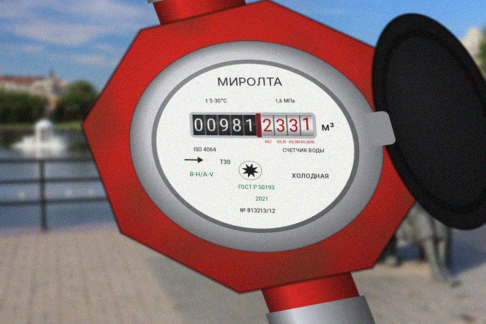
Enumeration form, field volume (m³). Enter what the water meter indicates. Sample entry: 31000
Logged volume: 981.2331
